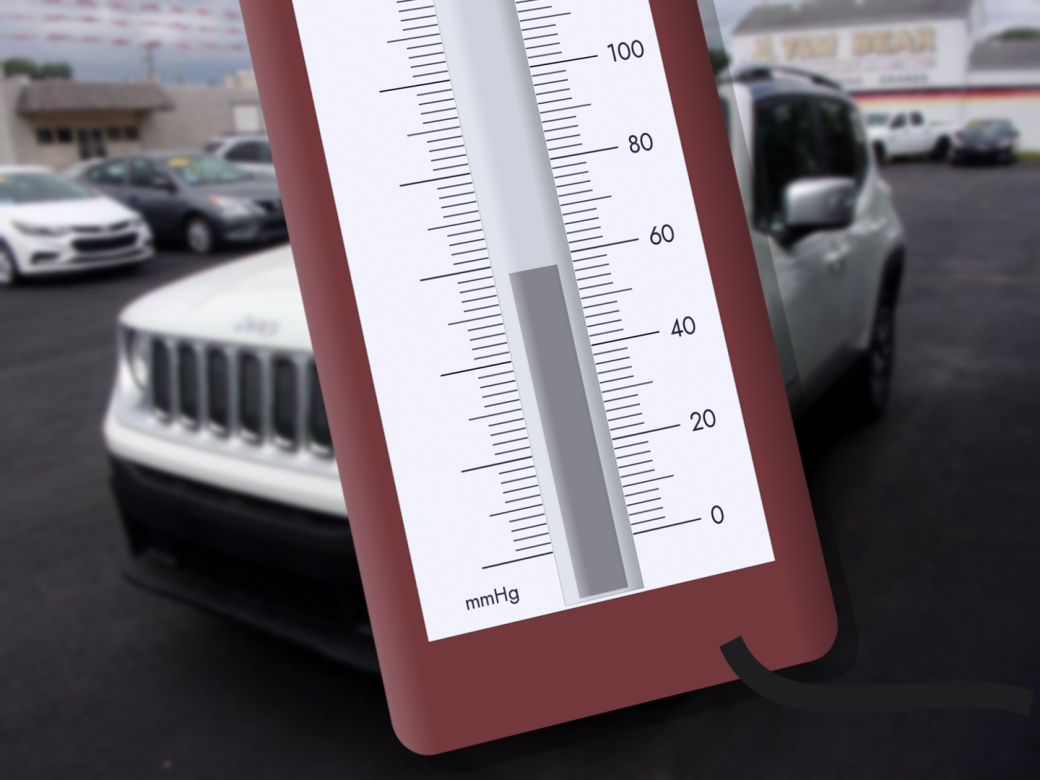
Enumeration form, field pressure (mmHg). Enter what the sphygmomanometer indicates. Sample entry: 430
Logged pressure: 58
